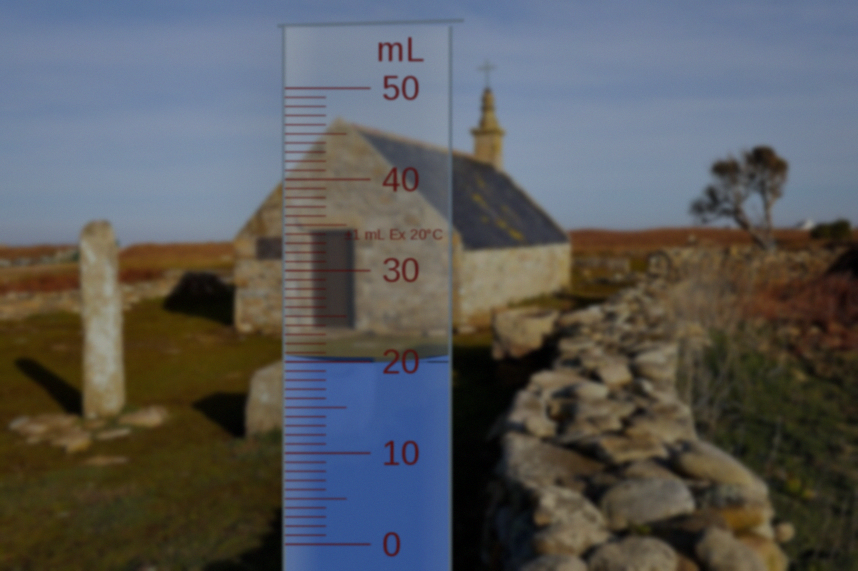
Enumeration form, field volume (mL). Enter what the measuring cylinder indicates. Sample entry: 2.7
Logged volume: 20
